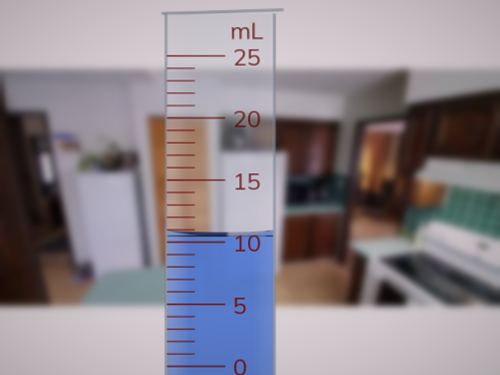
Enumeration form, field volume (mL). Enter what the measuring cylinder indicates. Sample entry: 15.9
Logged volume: 10.5
